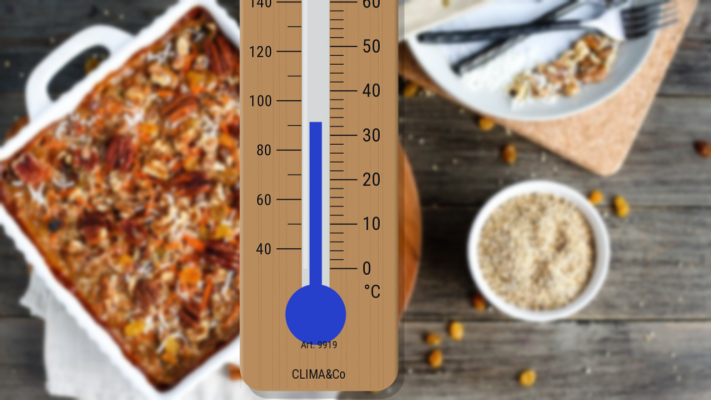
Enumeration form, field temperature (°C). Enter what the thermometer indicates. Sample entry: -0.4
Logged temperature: 33
